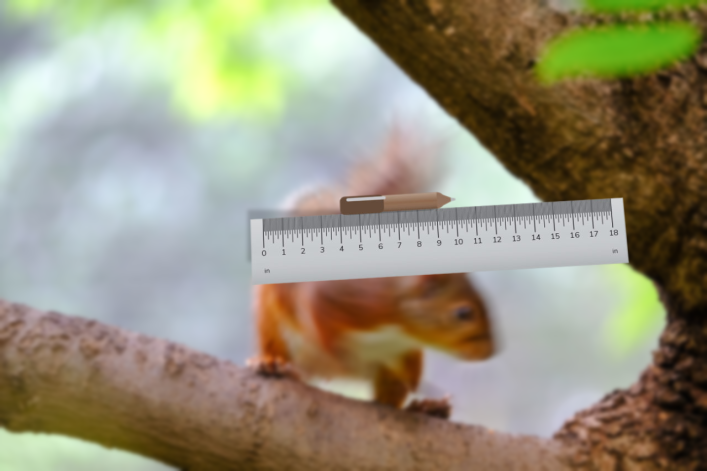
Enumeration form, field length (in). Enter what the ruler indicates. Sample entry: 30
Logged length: 6
